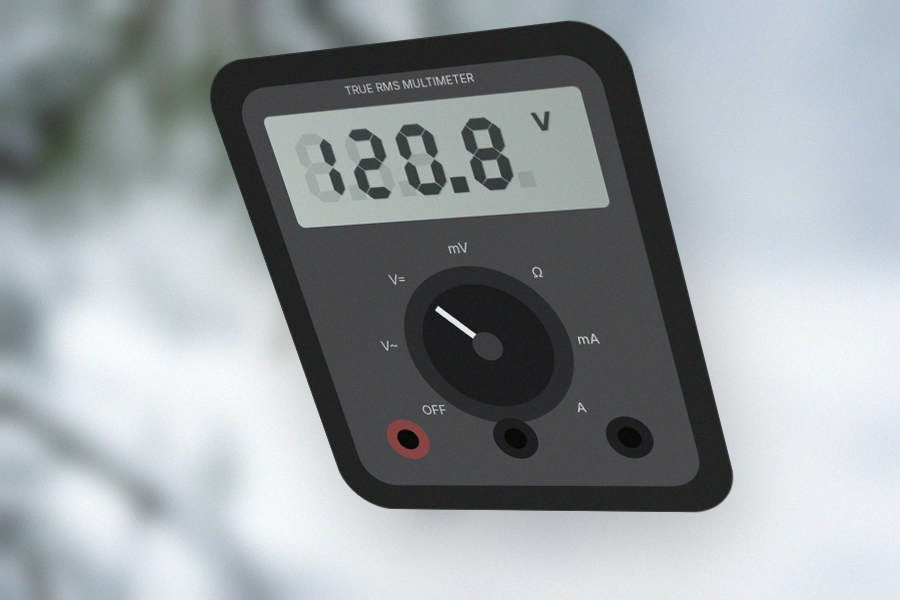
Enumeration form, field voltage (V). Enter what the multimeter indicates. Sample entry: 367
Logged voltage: 120.8
